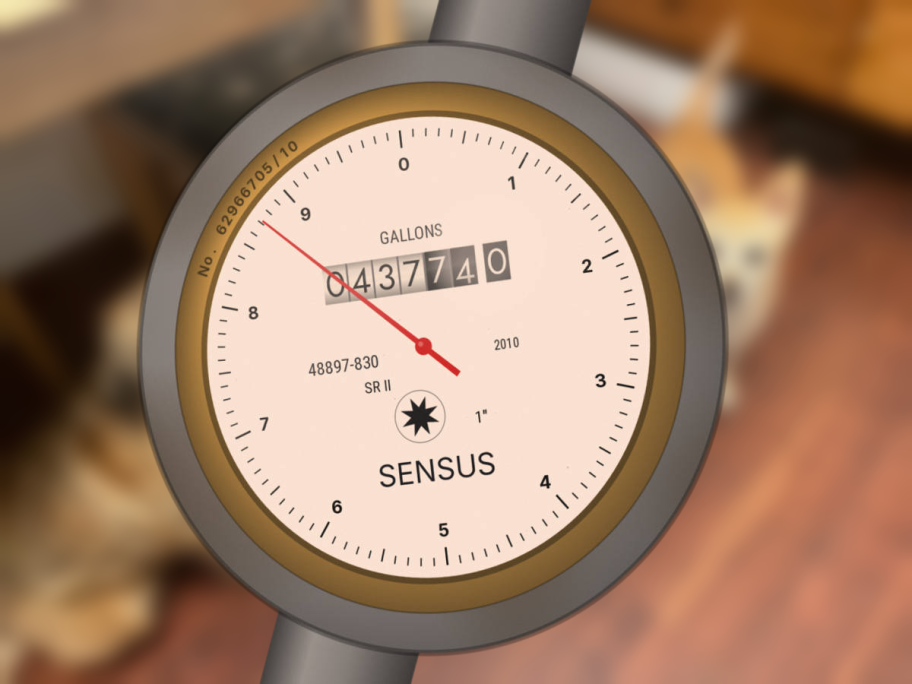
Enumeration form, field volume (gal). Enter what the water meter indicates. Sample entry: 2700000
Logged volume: 437738.7
